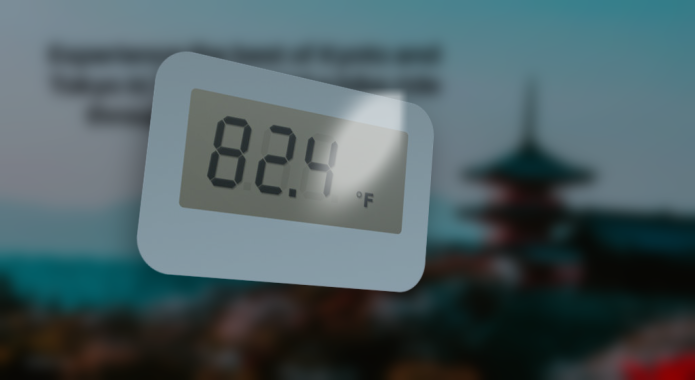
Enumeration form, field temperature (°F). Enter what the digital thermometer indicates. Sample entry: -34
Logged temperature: 82.4
